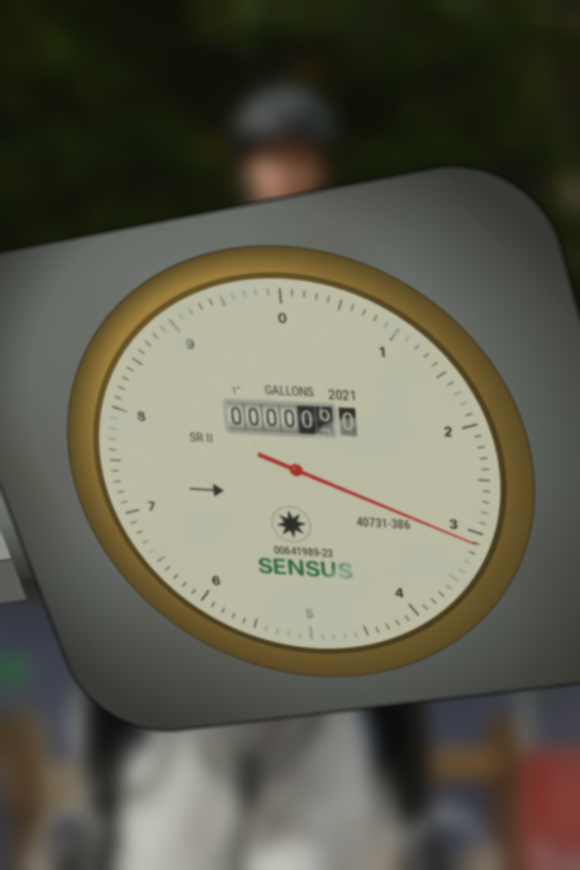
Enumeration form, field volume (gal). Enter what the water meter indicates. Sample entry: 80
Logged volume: 63.1
